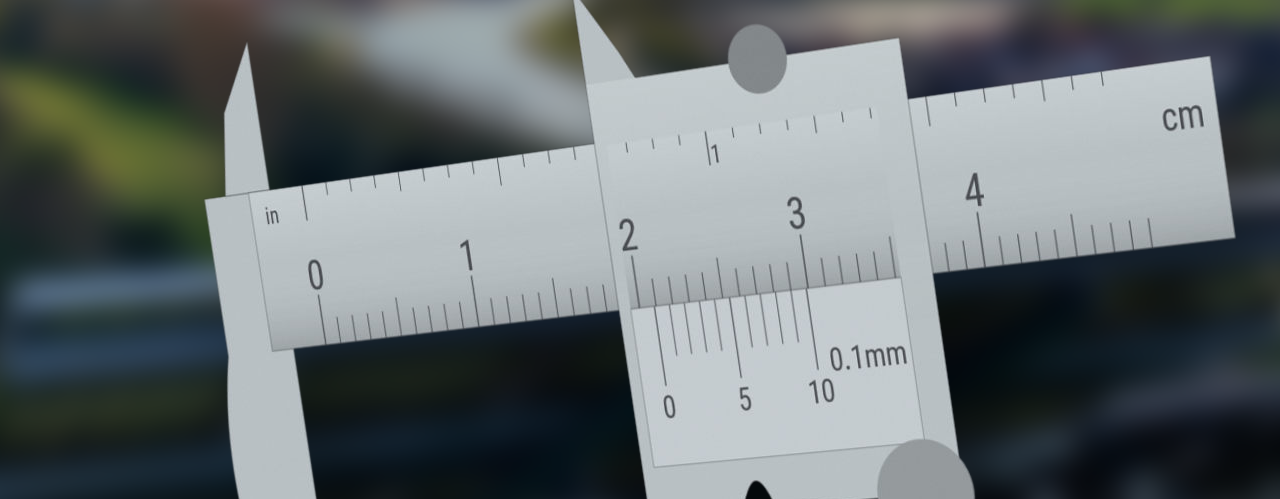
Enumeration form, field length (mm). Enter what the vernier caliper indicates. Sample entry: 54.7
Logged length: 20.9
